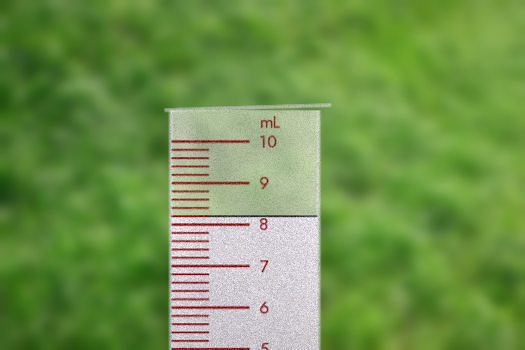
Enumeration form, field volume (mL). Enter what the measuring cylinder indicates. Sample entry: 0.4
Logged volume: 8.2
